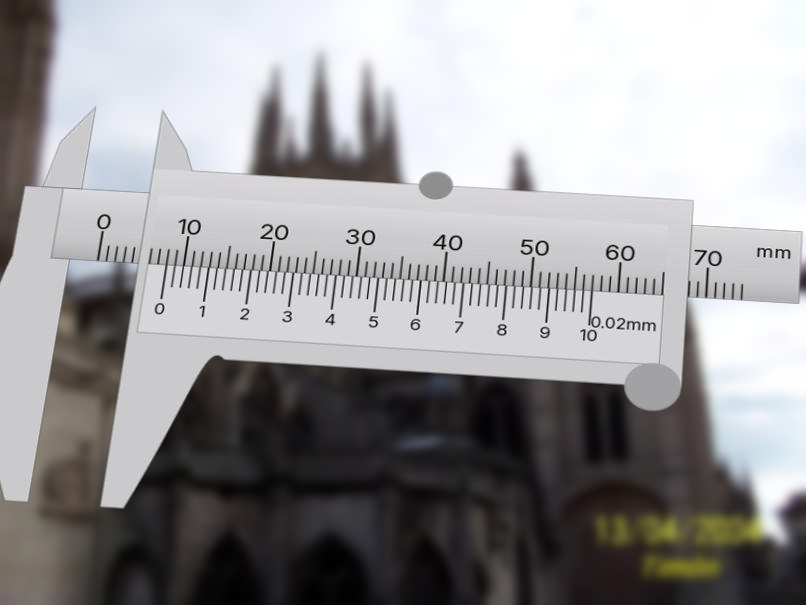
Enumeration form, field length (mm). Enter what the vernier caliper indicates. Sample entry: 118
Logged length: 8.0
